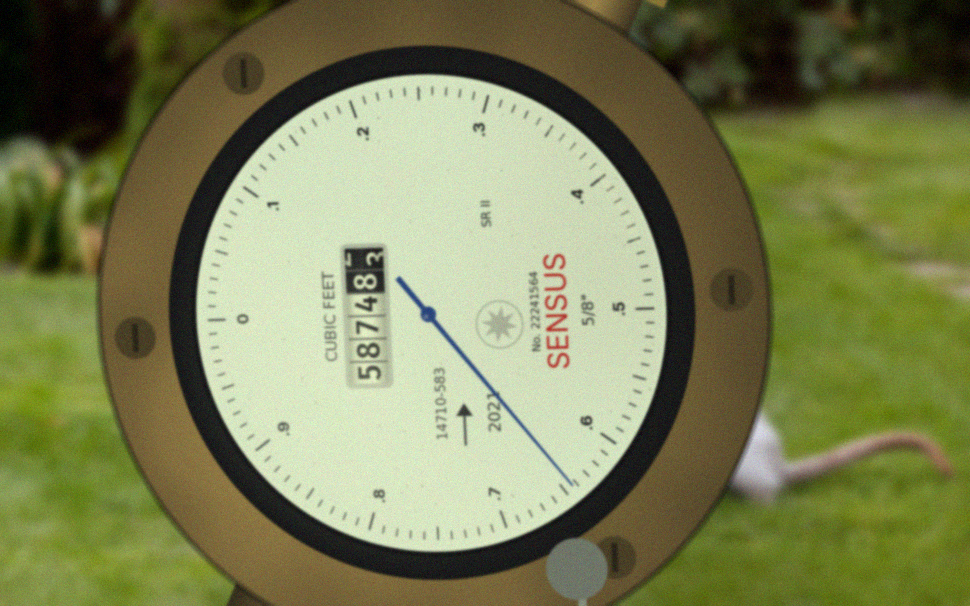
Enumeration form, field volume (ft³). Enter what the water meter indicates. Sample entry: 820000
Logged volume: 587482.64
